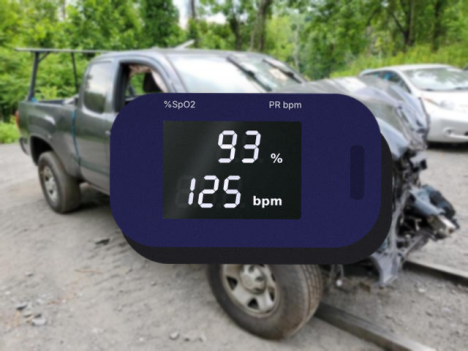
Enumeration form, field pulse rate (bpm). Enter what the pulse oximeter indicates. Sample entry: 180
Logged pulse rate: 125
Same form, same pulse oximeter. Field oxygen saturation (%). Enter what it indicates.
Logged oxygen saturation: 93
